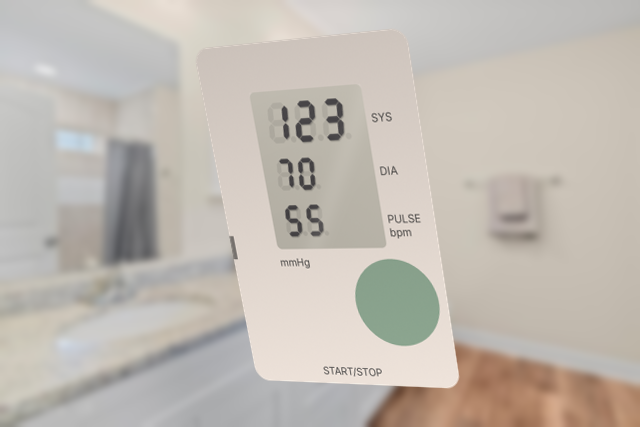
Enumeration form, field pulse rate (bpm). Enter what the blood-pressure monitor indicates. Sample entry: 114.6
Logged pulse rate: 55
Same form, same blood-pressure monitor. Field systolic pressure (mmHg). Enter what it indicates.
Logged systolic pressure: 123
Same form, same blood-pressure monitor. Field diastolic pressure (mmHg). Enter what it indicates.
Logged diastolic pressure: 70
